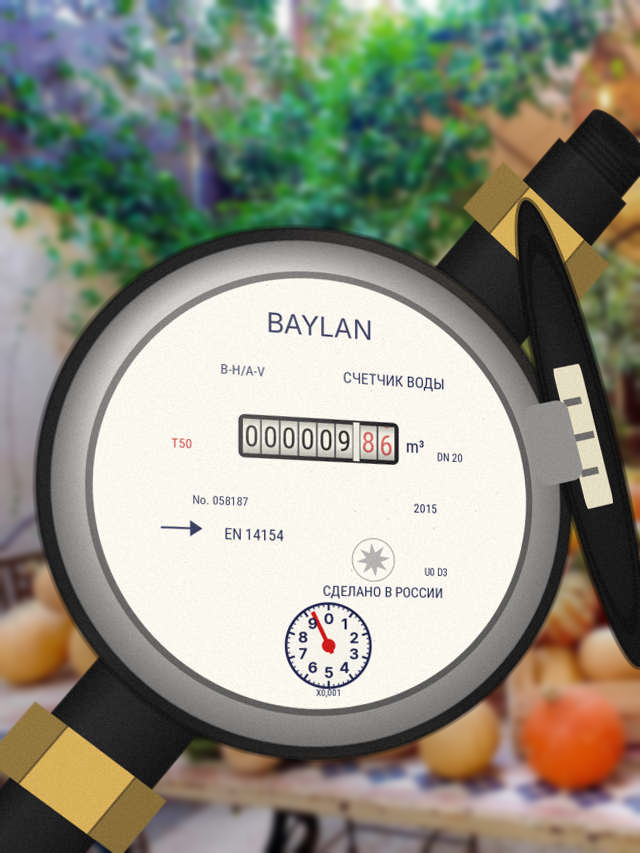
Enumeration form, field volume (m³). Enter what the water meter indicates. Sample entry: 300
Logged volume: 9.859
